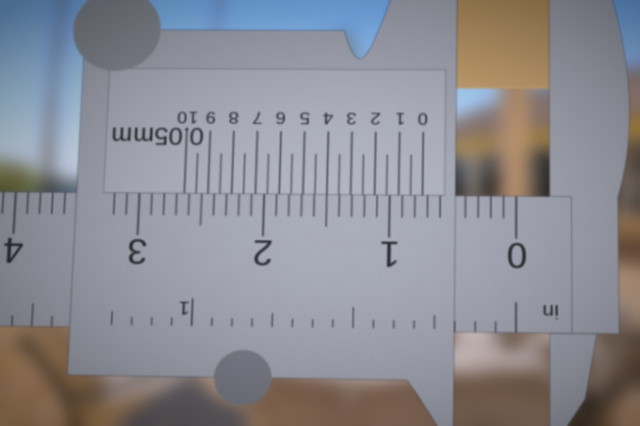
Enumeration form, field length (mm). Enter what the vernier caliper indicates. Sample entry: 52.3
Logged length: 7.4
